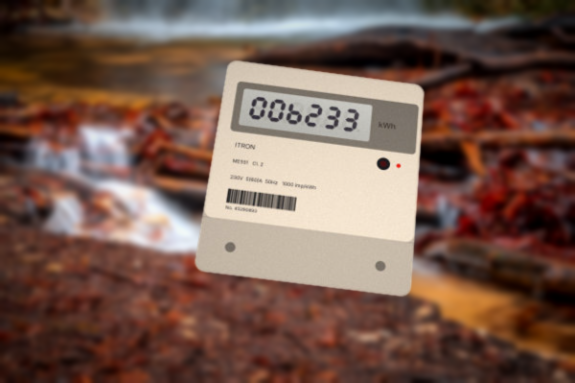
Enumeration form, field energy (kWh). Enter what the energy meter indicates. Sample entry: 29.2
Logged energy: 6233
